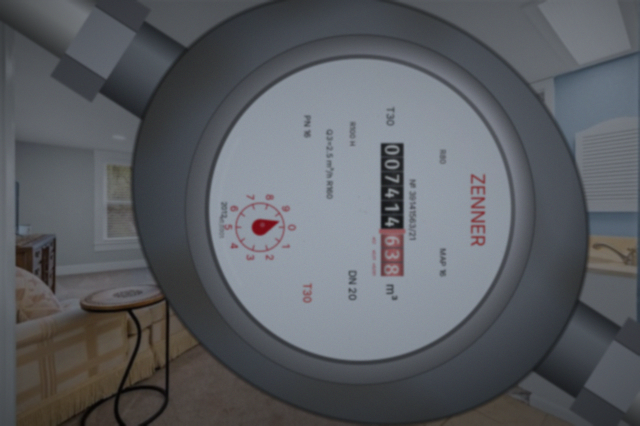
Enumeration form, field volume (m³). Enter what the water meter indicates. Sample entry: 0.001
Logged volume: 7414.6379
